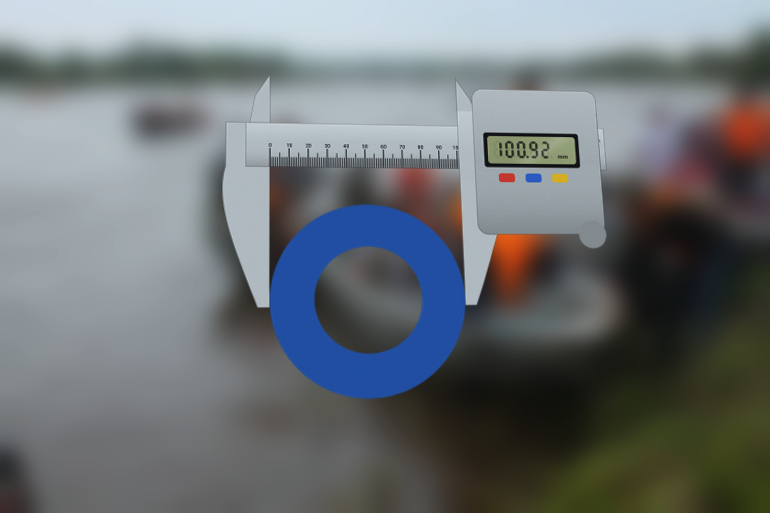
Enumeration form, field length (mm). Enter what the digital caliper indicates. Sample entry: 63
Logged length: 100.92
